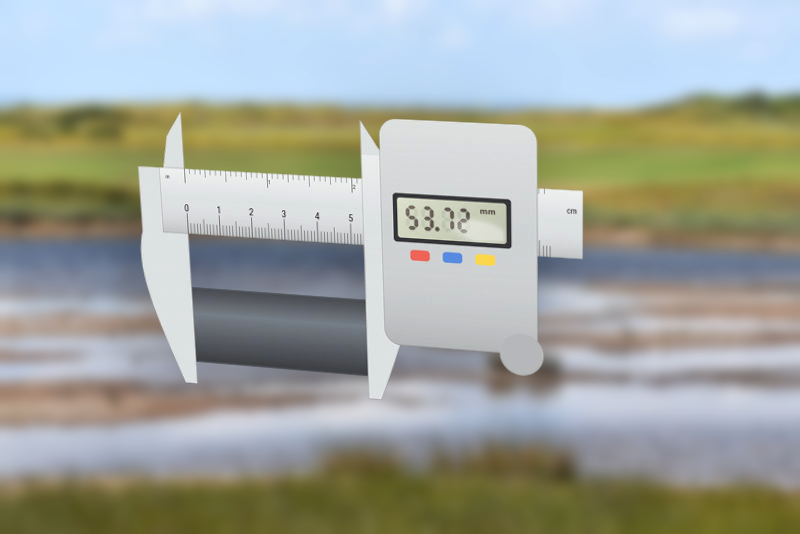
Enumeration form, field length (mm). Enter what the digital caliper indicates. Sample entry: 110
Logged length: 53.72
